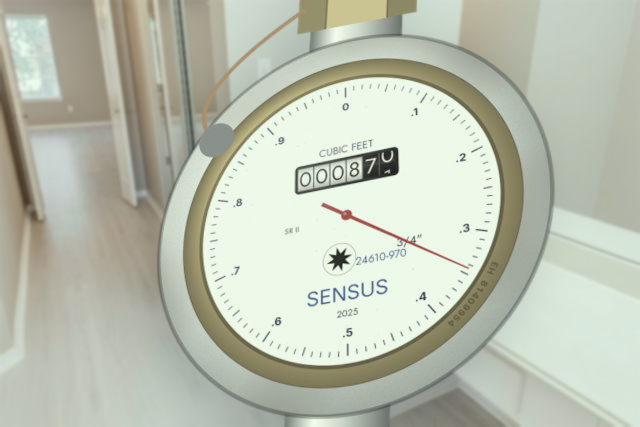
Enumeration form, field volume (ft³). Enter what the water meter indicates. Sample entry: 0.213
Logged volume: 870.34
